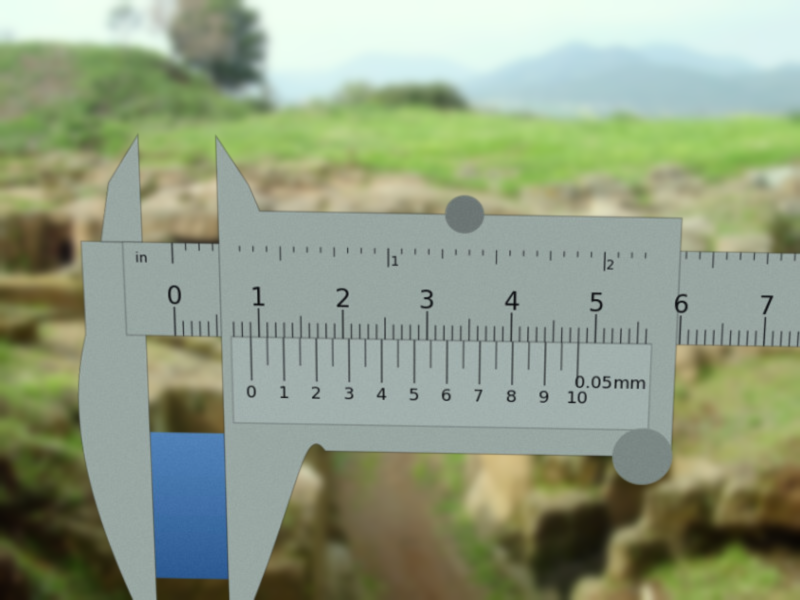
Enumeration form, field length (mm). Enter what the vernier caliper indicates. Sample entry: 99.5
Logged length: 9.0
